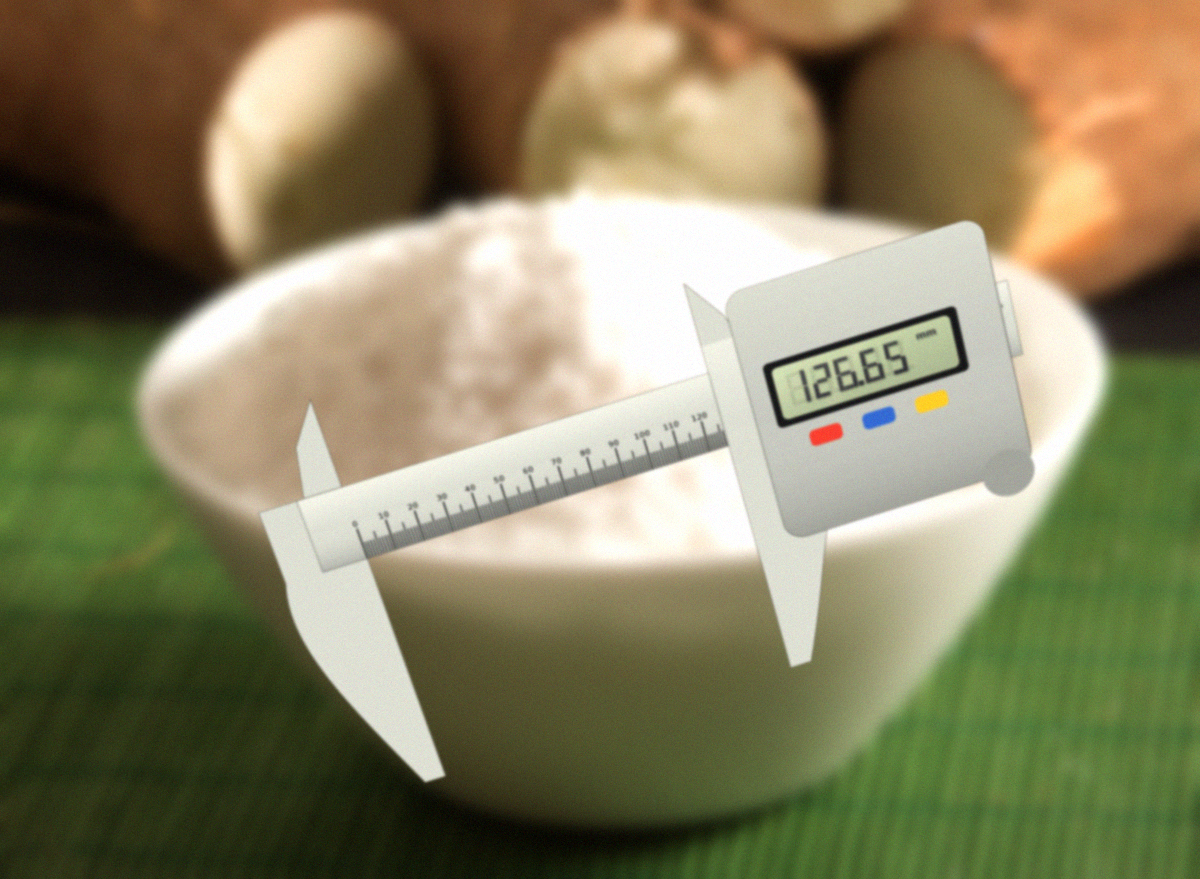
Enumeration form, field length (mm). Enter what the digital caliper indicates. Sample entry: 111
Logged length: 126.65
